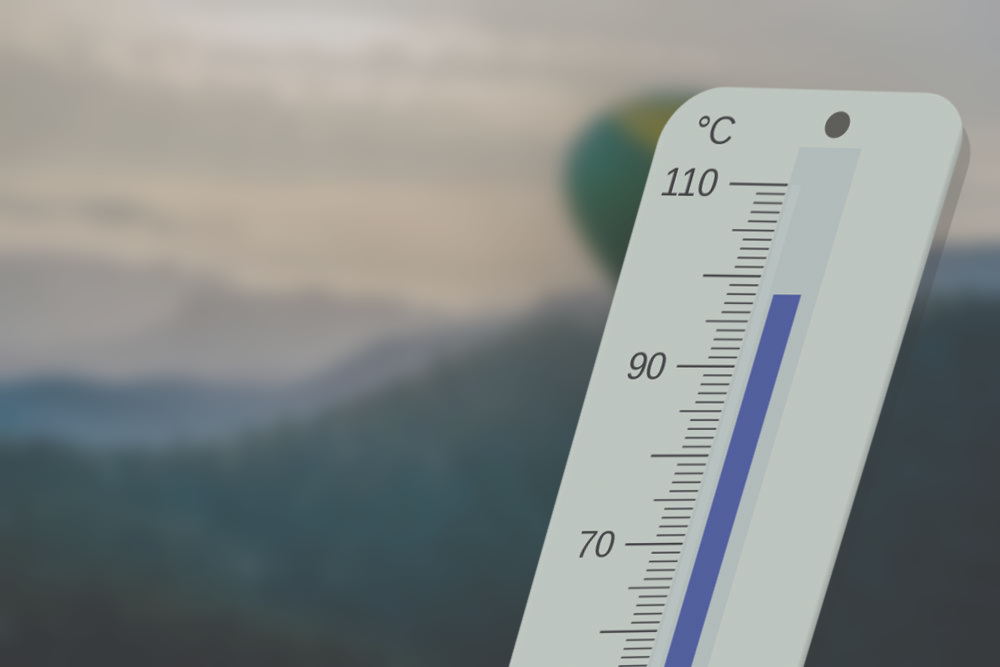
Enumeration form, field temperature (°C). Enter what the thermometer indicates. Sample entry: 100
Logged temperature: 98
